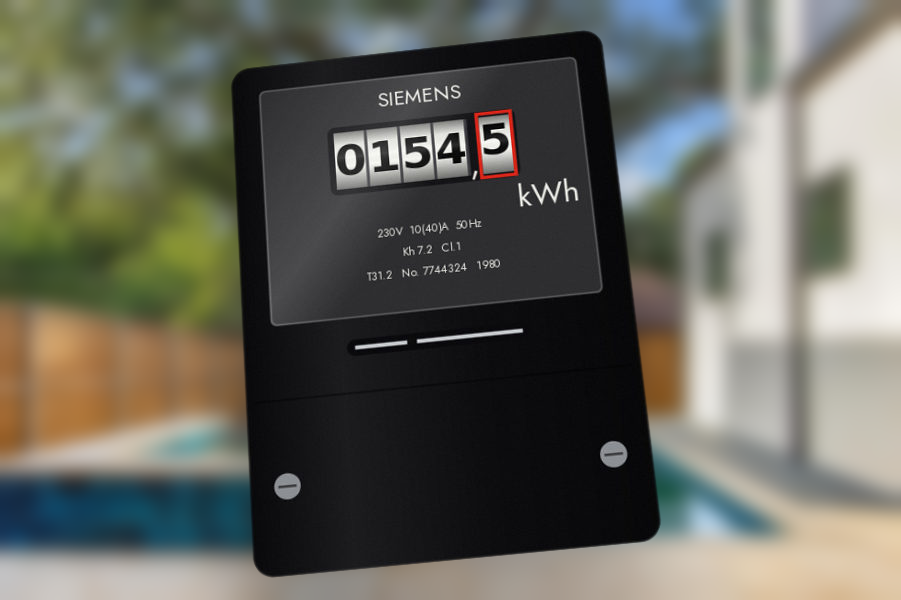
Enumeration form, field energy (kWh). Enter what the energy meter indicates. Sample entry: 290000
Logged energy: 154.5
